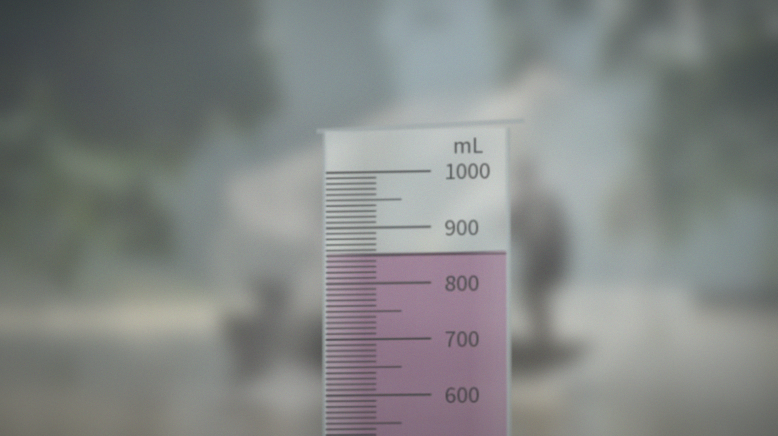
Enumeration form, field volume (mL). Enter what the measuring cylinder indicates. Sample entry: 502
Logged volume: 850
